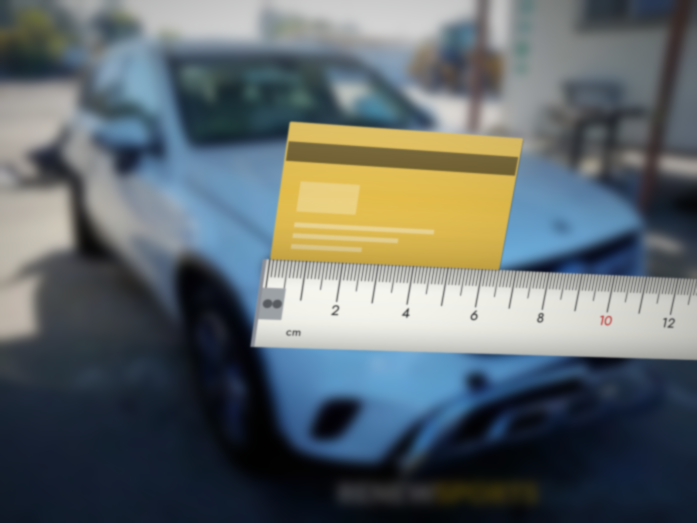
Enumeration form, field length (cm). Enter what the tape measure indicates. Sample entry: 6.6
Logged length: 6.5
